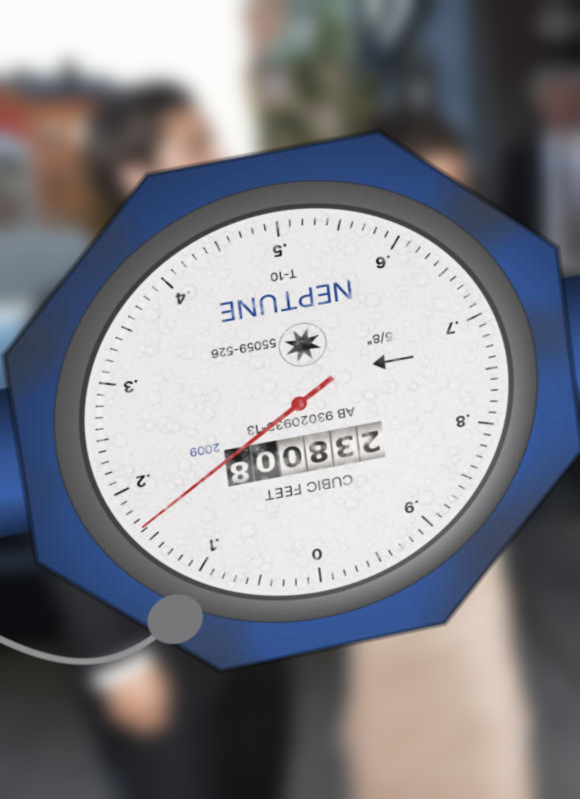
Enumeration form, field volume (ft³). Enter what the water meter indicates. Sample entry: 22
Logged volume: 238008.16
